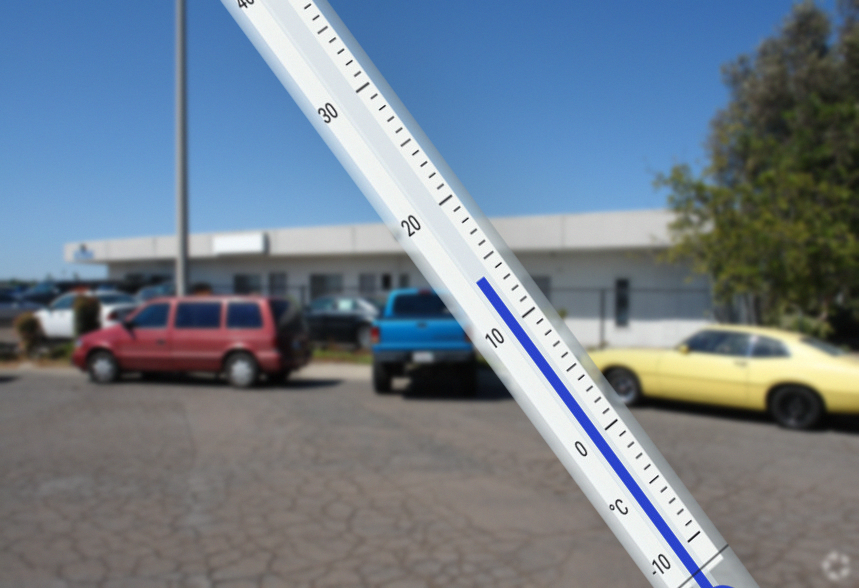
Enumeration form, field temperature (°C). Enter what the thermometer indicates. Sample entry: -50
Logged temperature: 14
